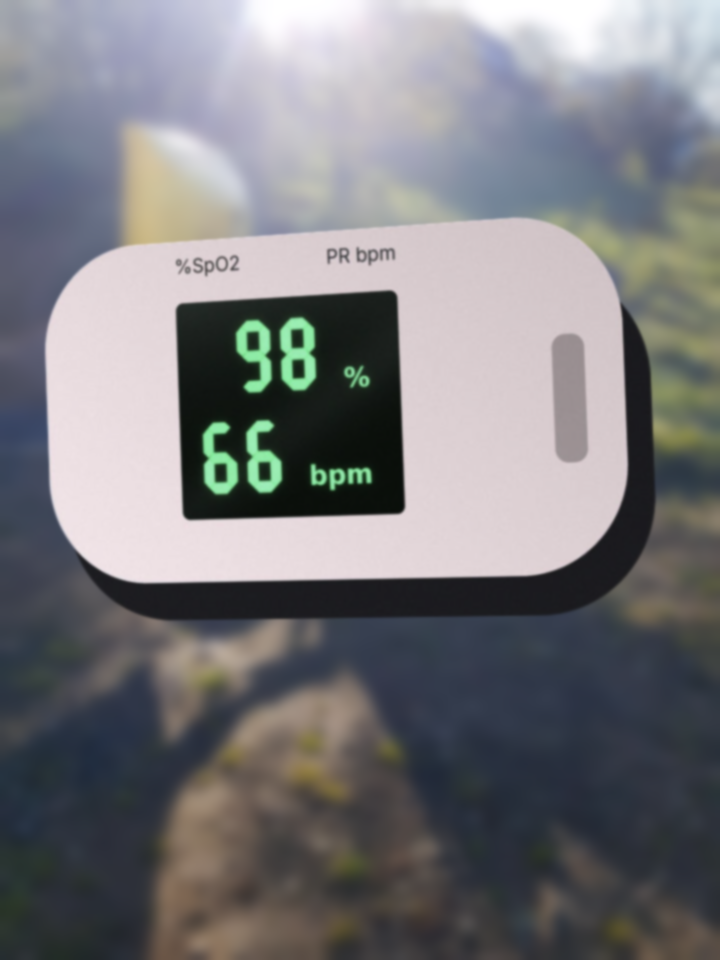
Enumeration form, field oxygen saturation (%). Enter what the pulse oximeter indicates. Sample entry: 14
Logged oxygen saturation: 98
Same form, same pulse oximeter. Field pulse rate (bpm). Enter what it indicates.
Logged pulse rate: 66
